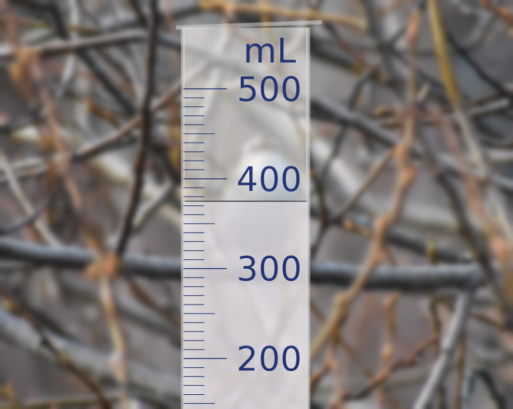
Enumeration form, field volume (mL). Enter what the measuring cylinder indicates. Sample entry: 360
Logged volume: 375
